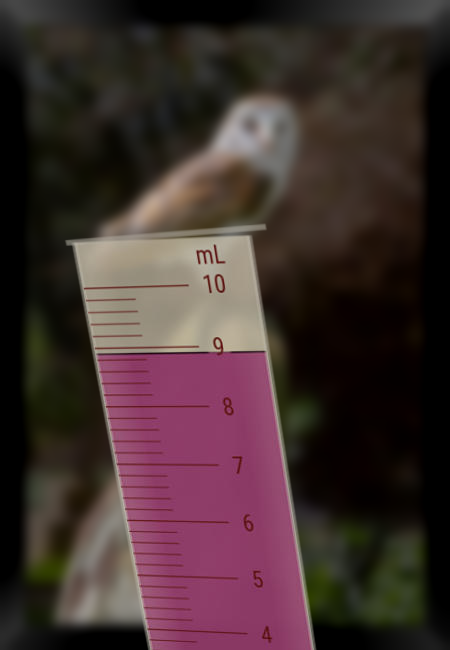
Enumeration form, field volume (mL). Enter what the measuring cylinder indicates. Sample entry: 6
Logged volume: 8.9
